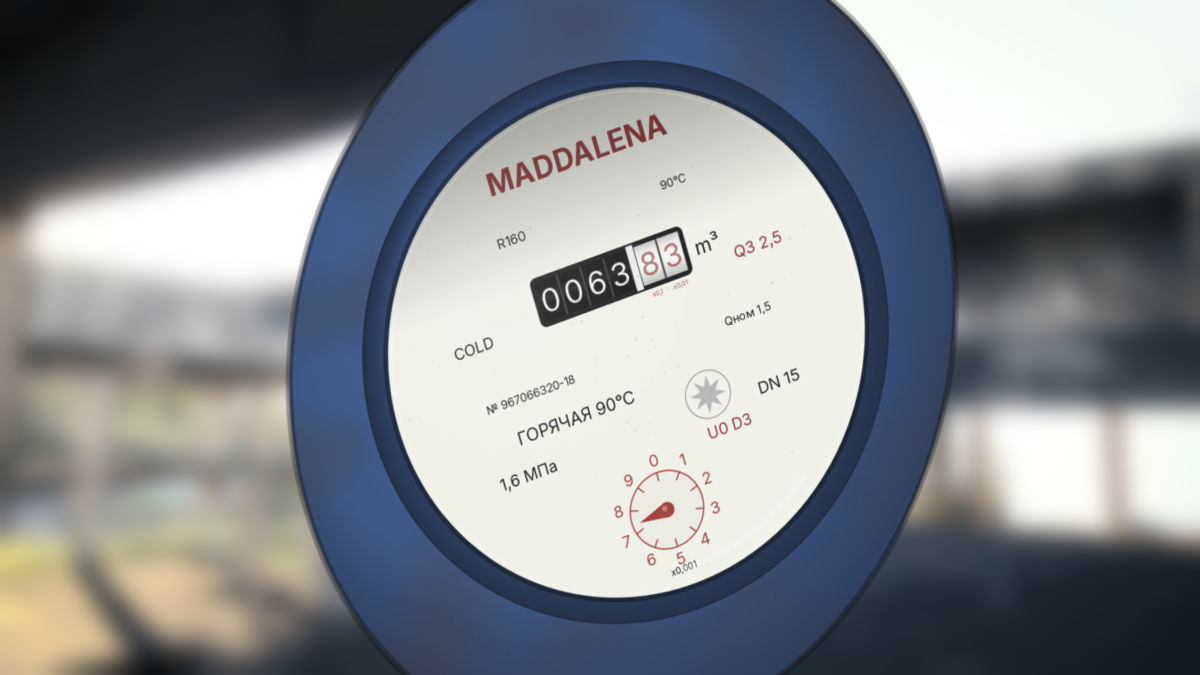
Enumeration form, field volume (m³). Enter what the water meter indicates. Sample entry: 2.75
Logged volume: 63.837
